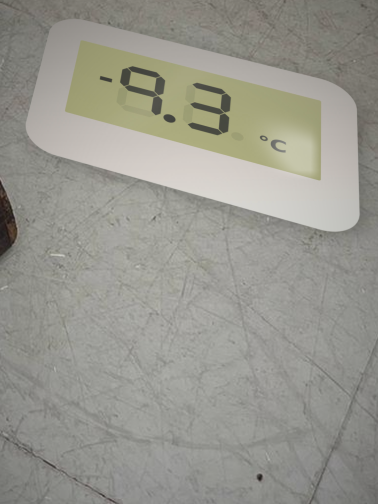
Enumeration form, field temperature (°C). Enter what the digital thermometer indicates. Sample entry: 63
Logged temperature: -9.3
